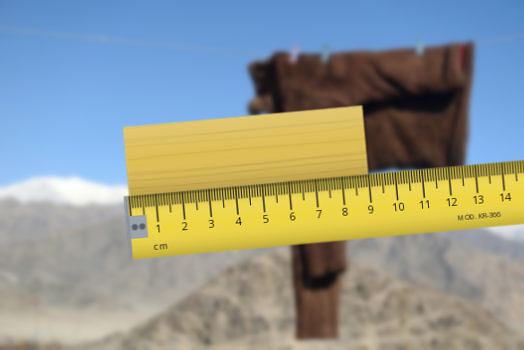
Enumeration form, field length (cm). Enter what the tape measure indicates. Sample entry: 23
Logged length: 9
